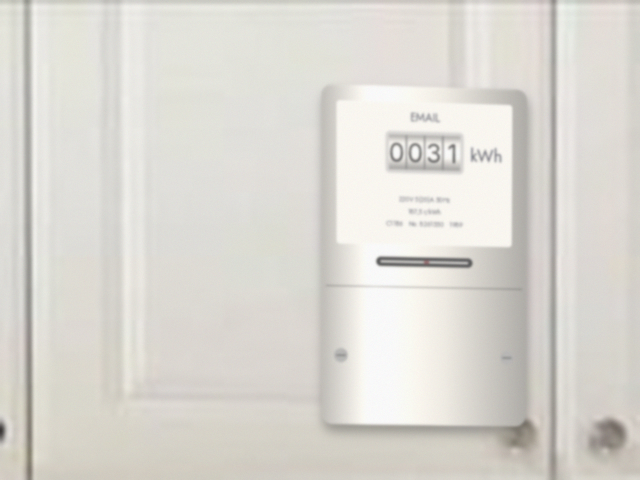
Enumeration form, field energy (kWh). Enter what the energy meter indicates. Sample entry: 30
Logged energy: 31
